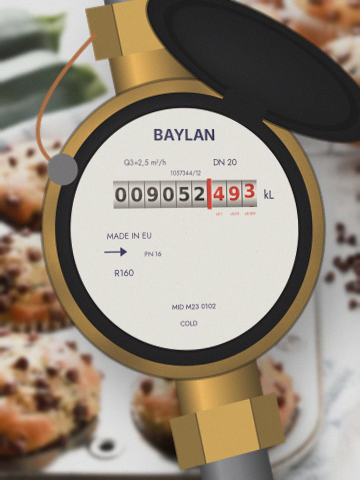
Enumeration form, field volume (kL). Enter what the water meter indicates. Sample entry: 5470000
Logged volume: 9052.493
